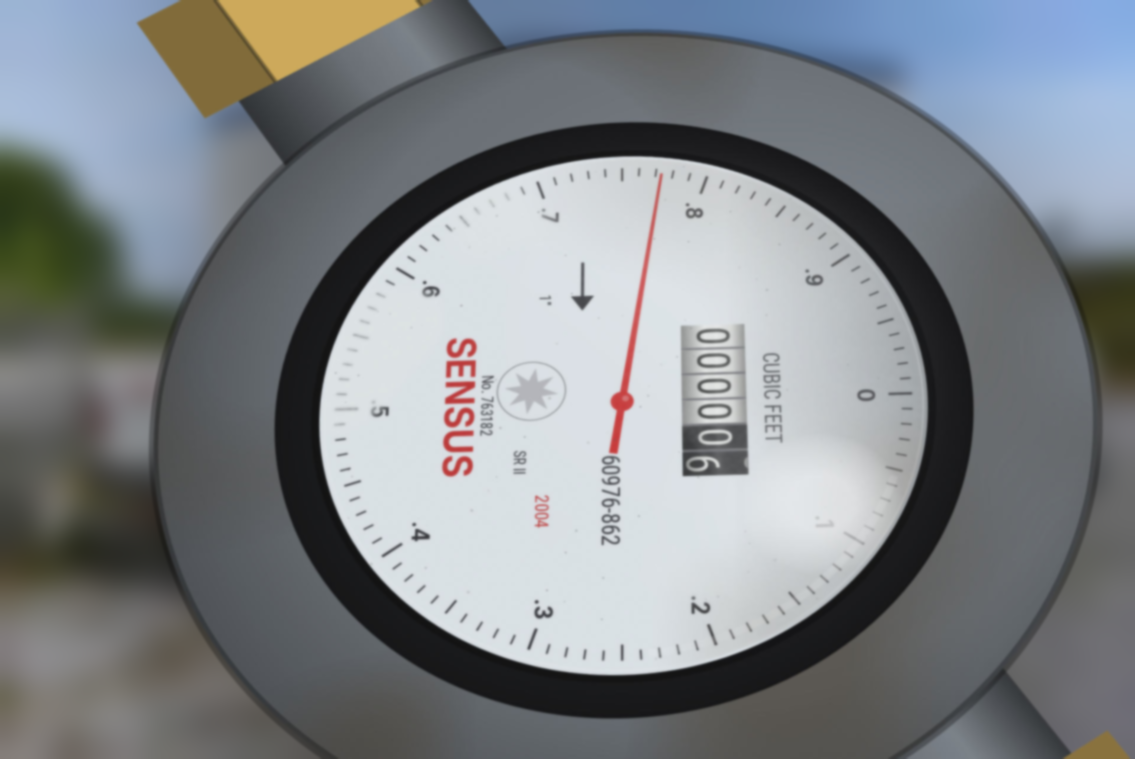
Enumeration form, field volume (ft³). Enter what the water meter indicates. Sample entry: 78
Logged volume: 5.77
